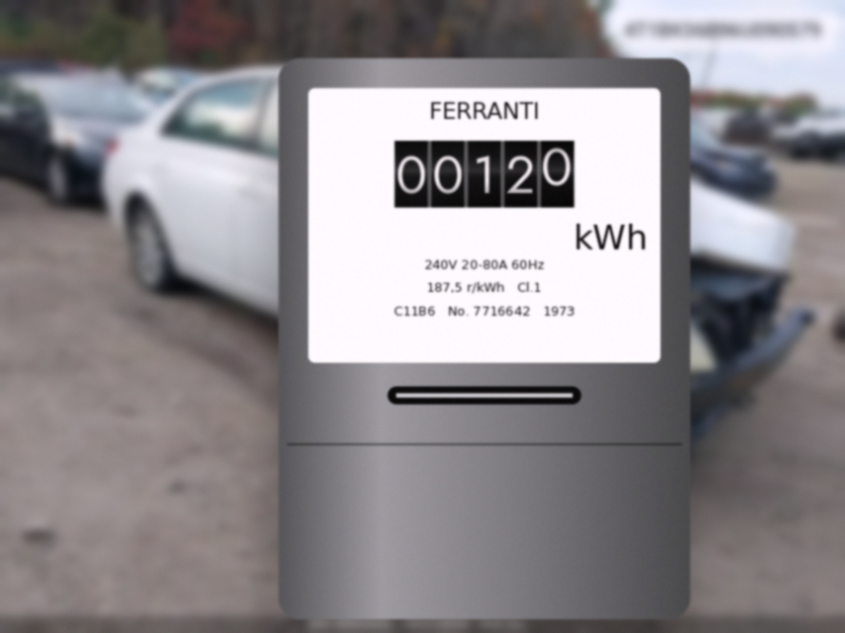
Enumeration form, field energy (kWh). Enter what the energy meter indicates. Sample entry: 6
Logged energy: 120
